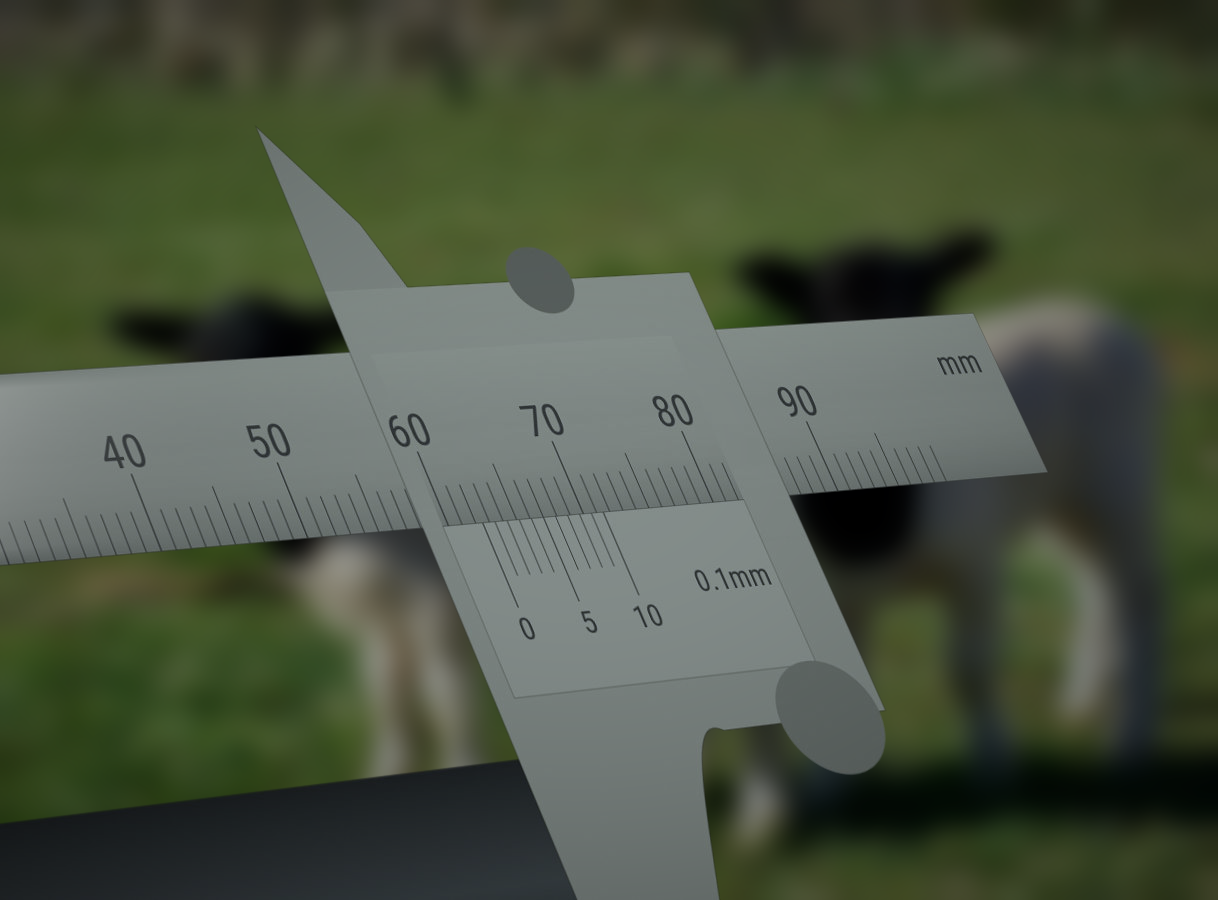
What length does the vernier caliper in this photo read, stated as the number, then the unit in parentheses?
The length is 62.5 (mm)
